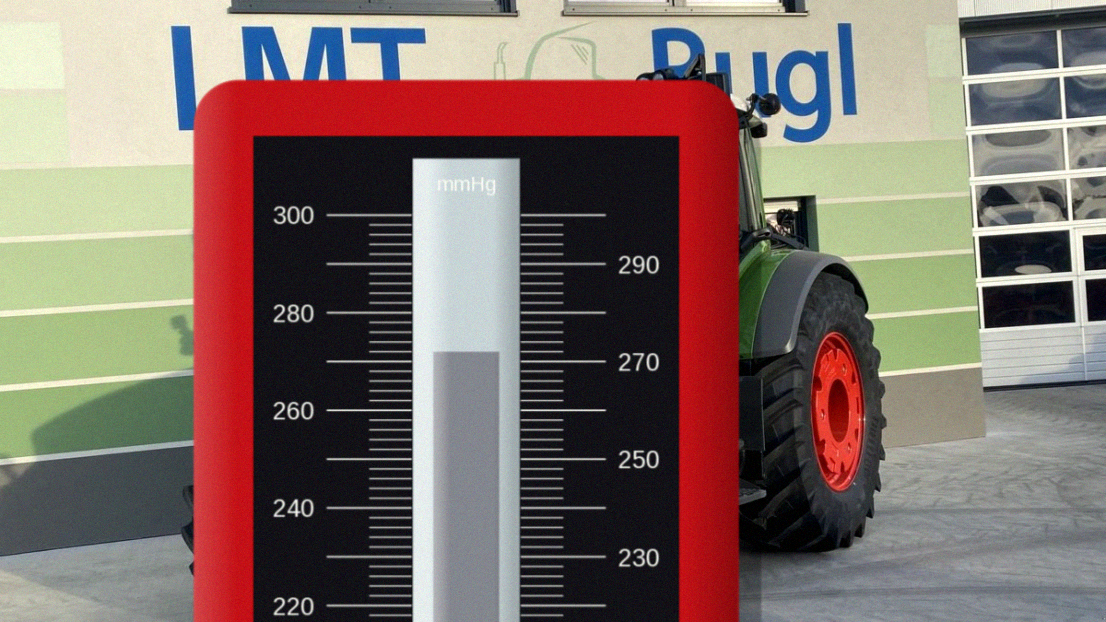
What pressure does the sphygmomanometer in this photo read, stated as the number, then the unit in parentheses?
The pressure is 272 (mmHg)
